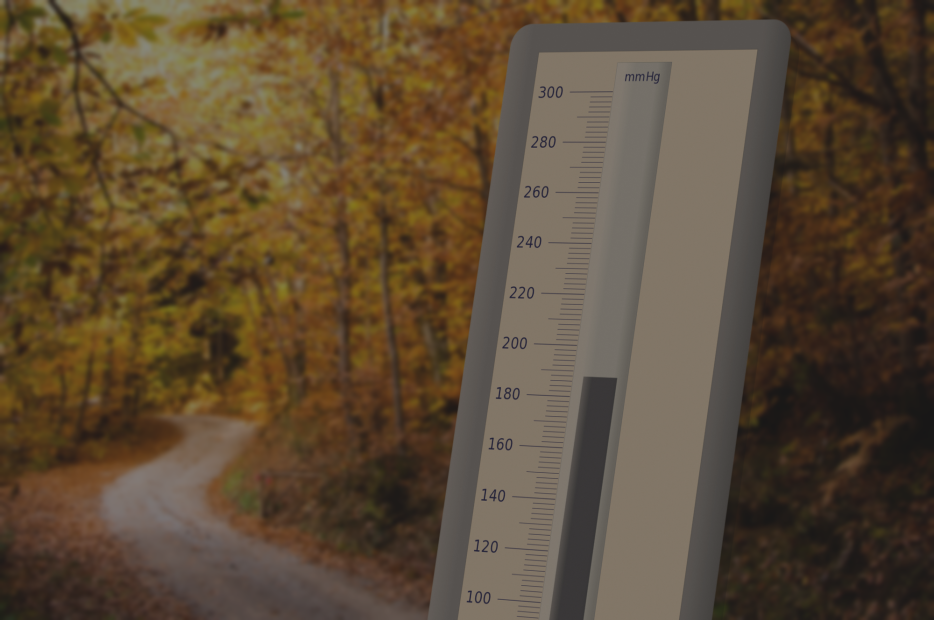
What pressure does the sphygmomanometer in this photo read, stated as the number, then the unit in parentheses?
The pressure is 188 (mmHg)
